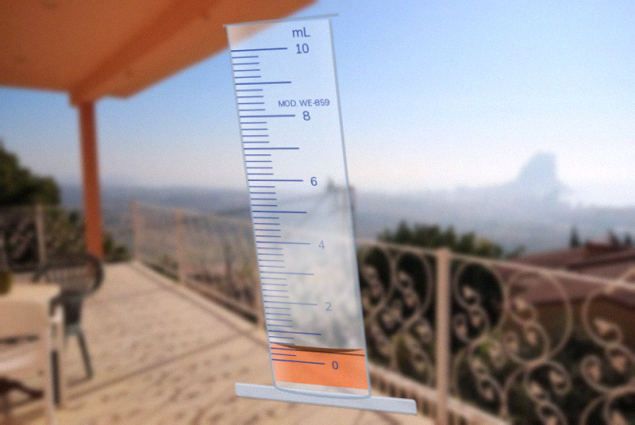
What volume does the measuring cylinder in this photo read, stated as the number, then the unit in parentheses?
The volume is 0.4 (mL)
